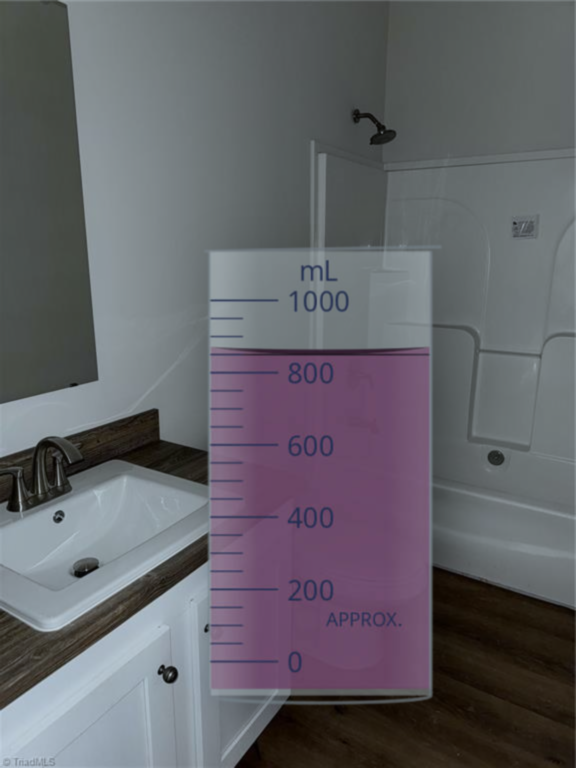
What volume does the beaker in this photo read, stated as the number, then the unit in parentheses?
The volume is 850 (mL)
